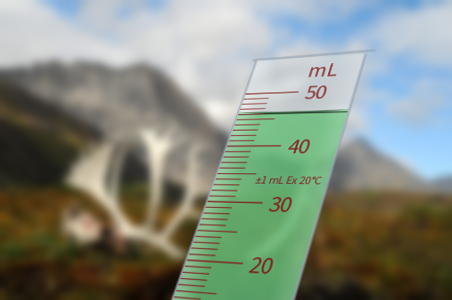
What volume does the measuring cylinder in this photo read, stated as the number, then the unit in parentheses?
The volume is 46 (mL)
